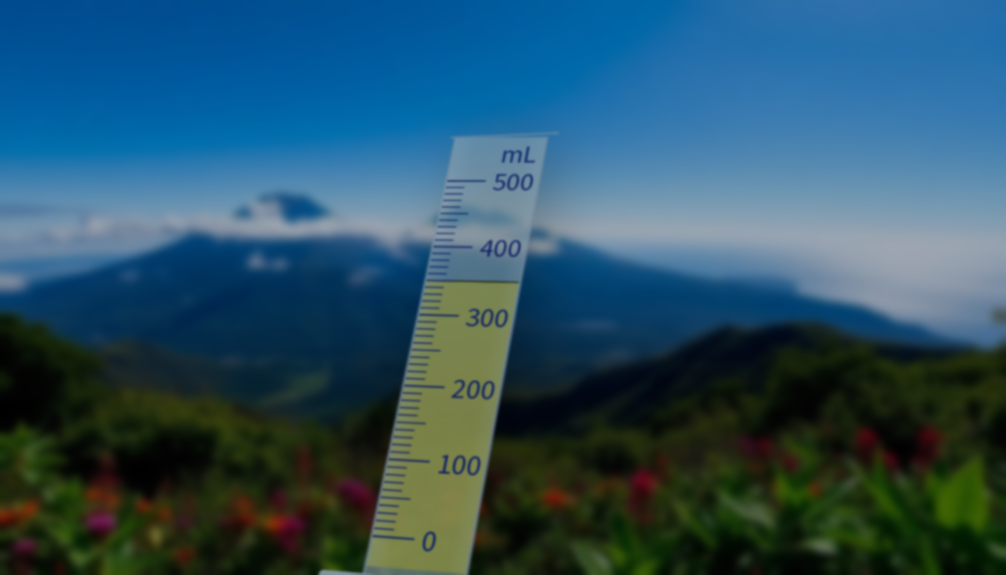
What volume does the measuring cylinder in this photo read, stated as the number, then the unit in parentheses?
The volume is 350 (mL)
